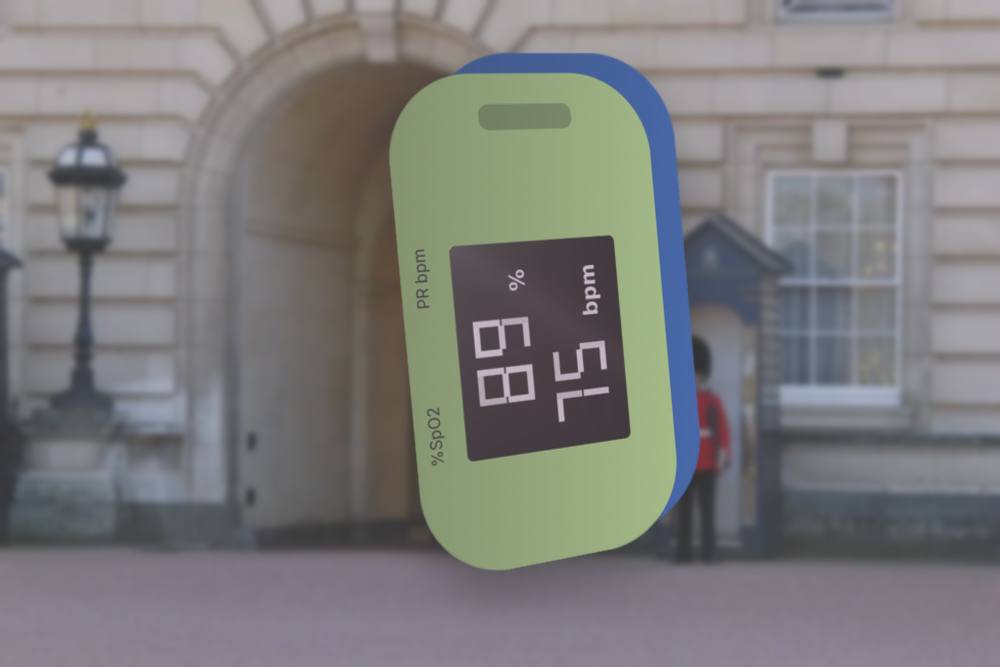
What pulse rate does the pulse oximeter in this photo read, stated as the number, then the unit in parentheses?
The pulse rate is 75 (bpm)
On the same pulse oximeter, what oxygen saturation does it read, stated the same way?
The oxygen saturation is 89 (%)
